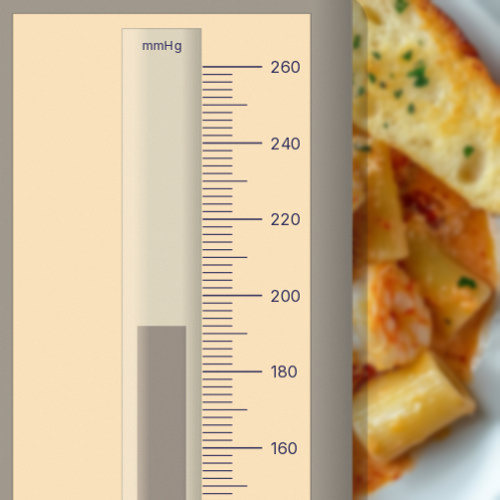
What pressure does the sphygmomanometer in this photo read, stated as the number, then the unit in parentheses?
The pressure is 192 (mmHg)
